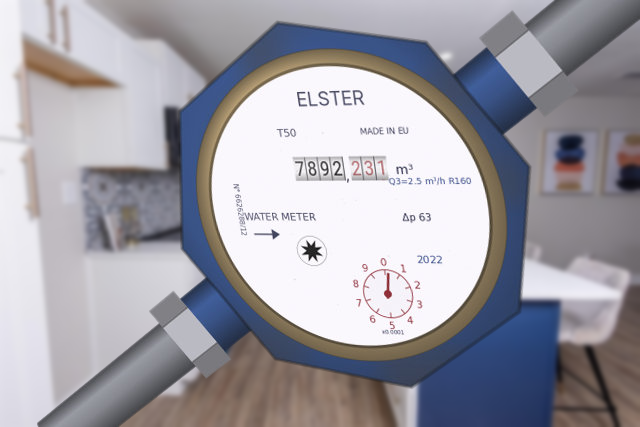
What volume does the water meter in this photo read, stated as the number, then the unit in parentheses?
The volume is 7892.2310 (m³)
